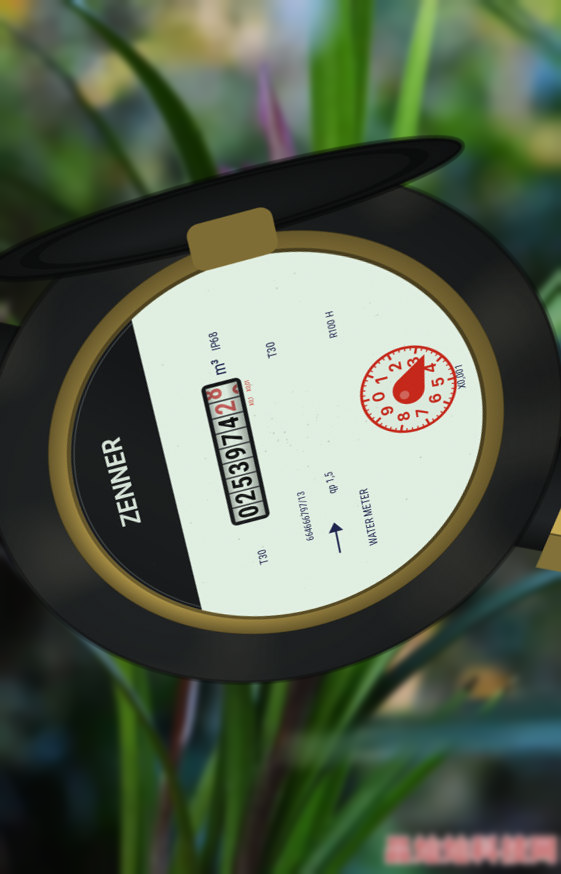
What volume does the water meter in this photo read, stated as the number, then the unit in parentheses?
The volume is 253974.283 (m³)
